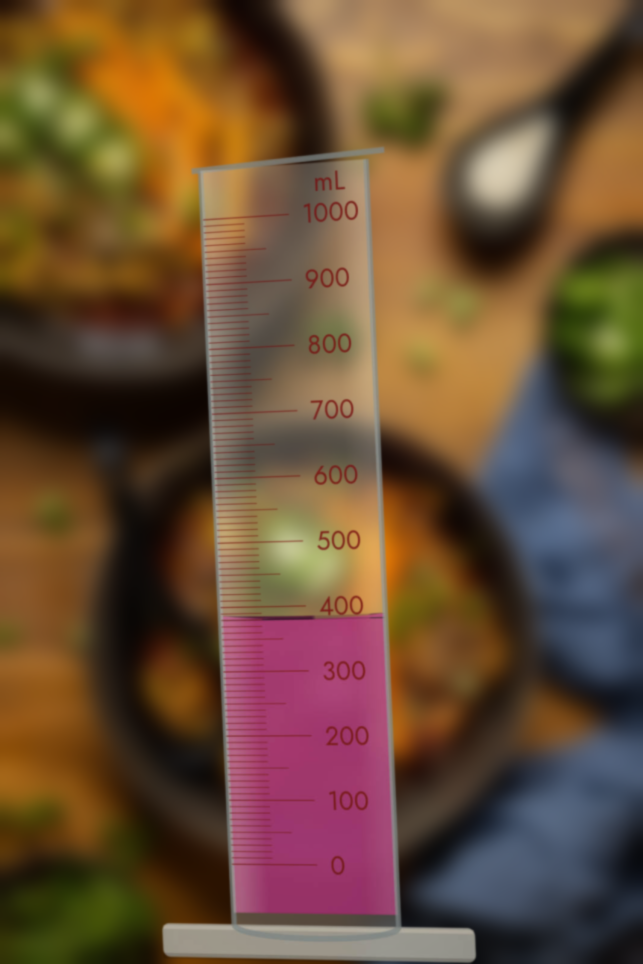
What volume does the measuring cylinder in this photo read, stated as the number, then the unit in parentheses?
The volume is 380 (mL)
